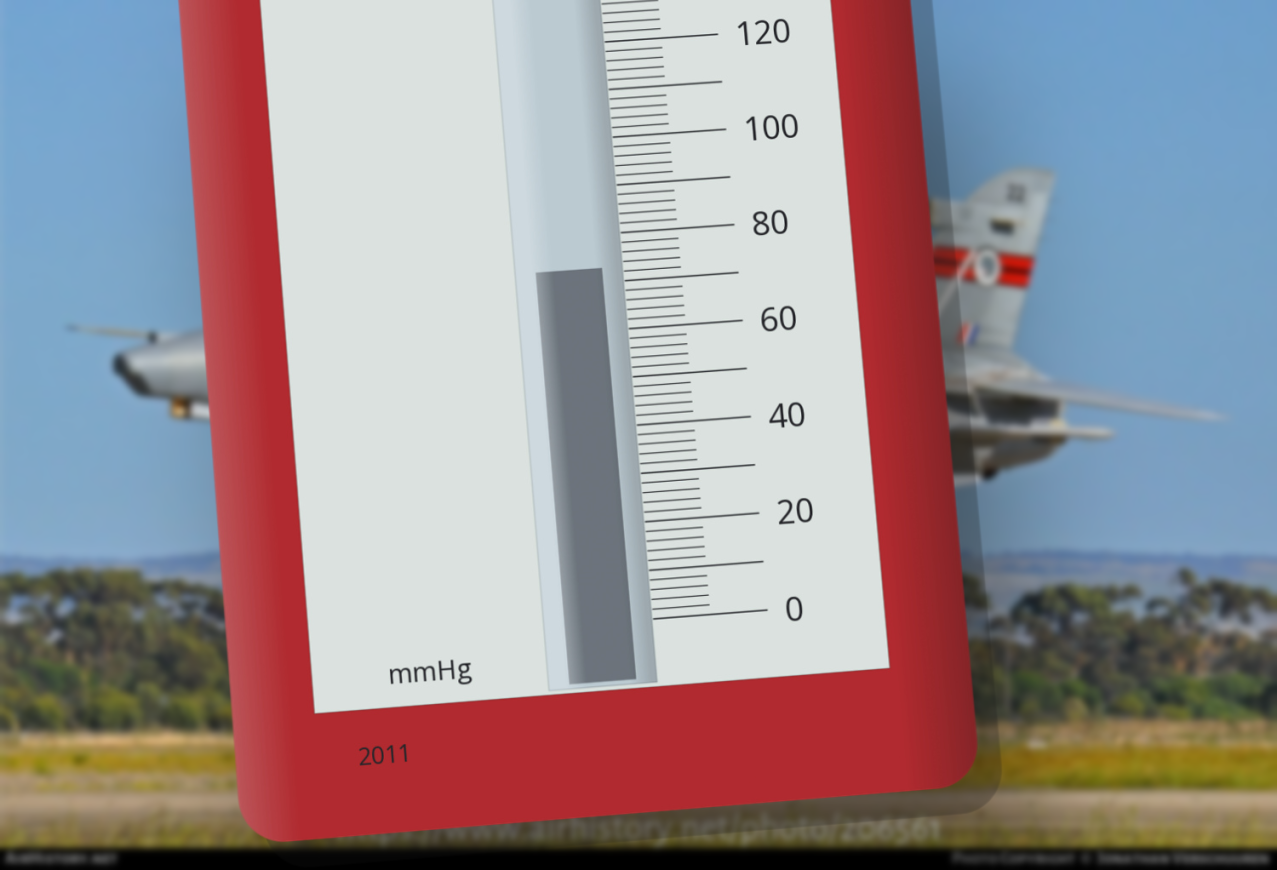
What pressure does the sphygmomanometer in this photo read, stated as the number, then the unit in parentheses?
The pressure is 73 (mmHg)
